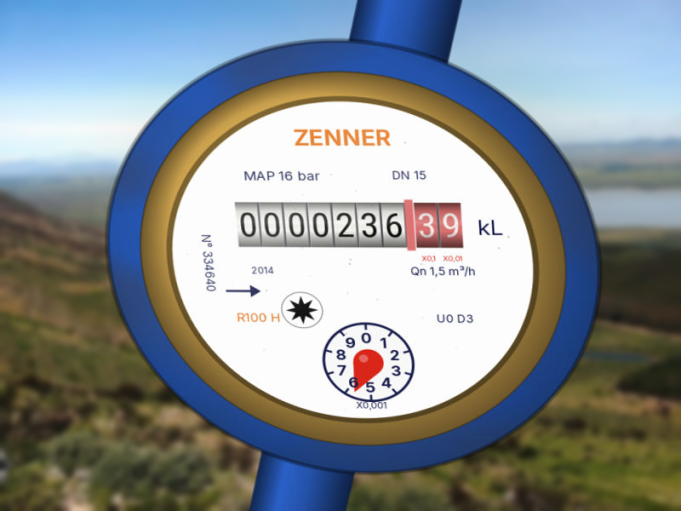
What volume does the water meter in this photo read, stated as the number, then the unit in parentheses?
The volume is 236.395 (kL)
